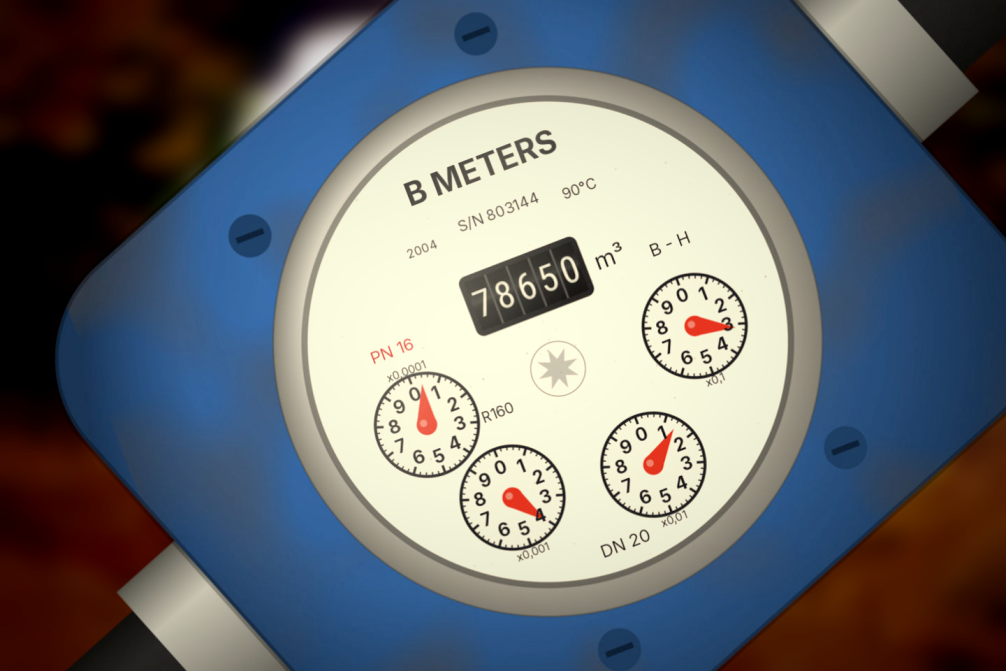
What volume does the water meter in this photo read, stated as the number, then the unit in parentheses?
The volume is 78650.3140 (m³)
